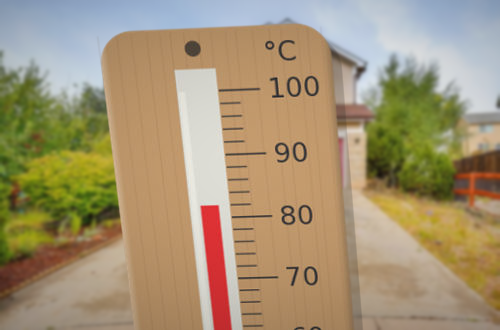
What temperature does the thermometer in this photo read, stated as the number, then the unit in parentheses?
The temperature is 82 (°C)
